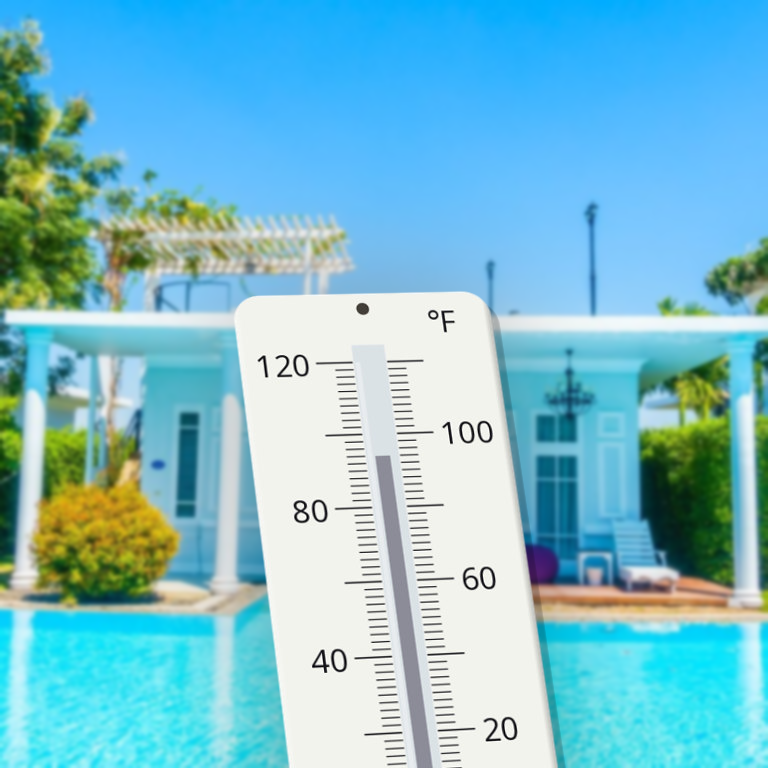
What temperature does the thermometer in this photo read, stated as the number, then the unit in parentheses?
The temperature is 94 (°F)
